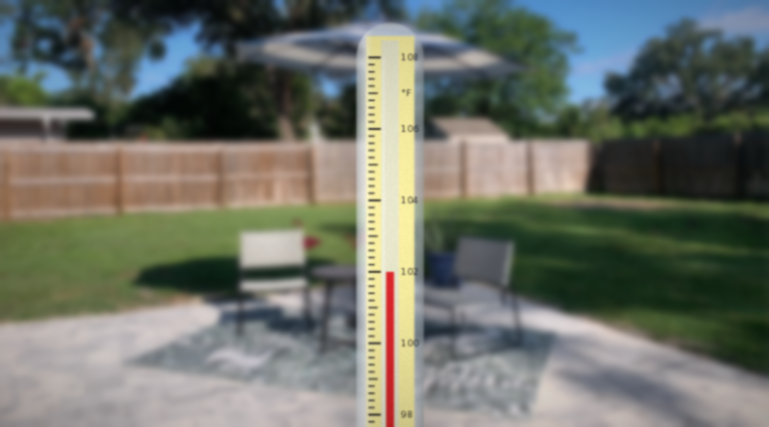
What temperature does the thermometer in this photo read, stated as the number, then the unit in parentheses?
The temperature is 102 (°F)
